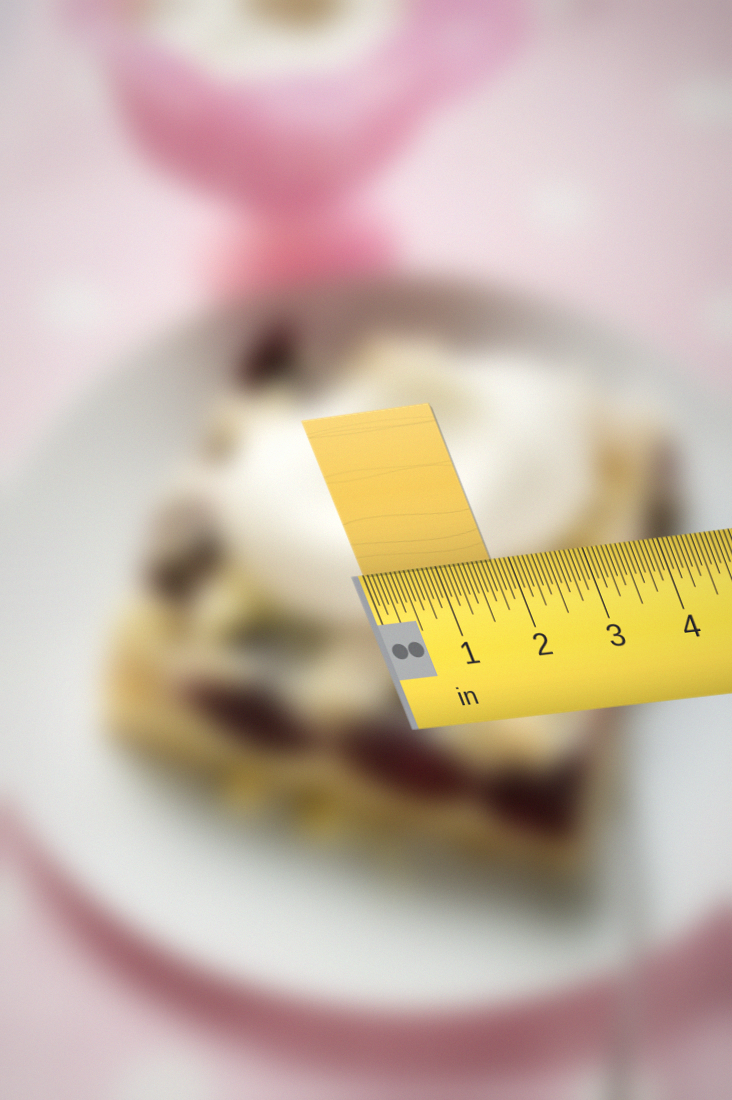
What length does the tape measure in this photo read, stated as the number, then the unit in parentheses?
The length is 1.75 (in)
